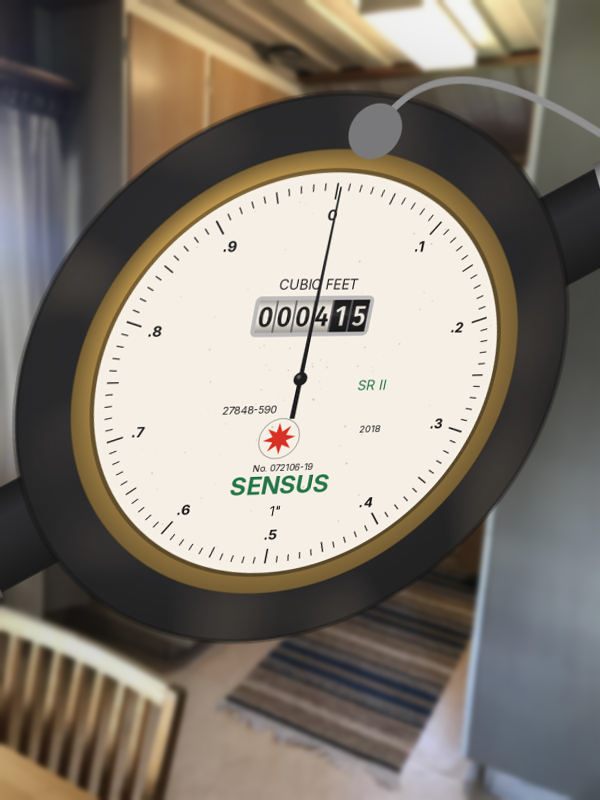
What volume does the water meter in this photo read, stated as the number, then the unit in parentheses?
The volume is 415.00 (ft³)
